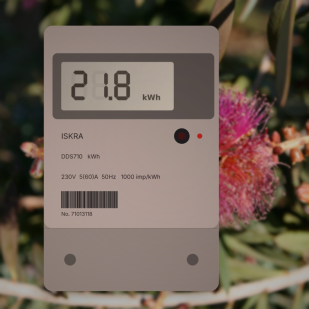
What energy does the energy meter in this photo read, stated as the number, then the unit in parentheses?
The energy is 21.8 (kWh)
